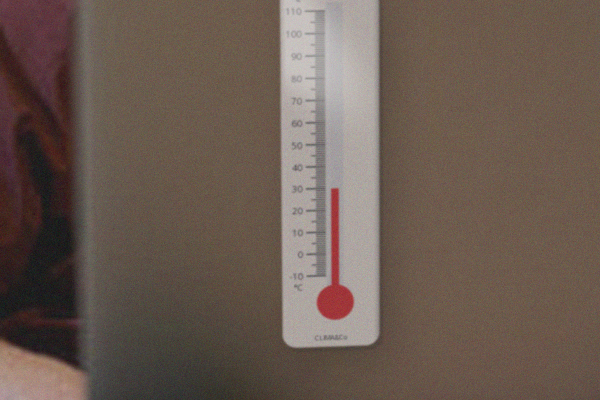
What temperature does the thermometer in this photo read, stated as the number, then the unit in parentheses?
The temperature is 30 (°C)
